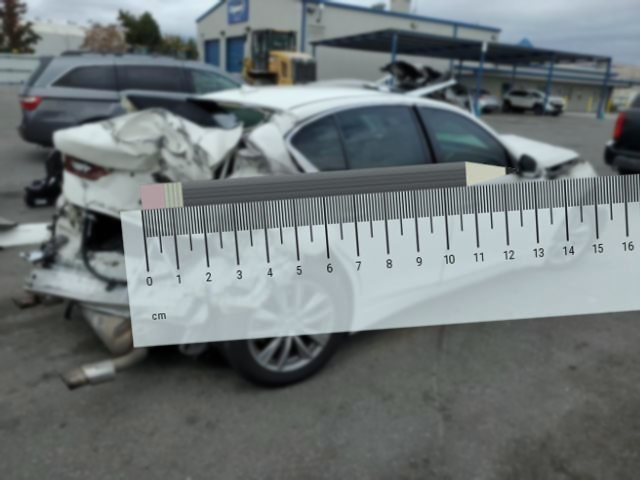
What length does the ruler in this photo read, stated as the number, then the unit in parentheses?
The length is 12.5 (cm)
